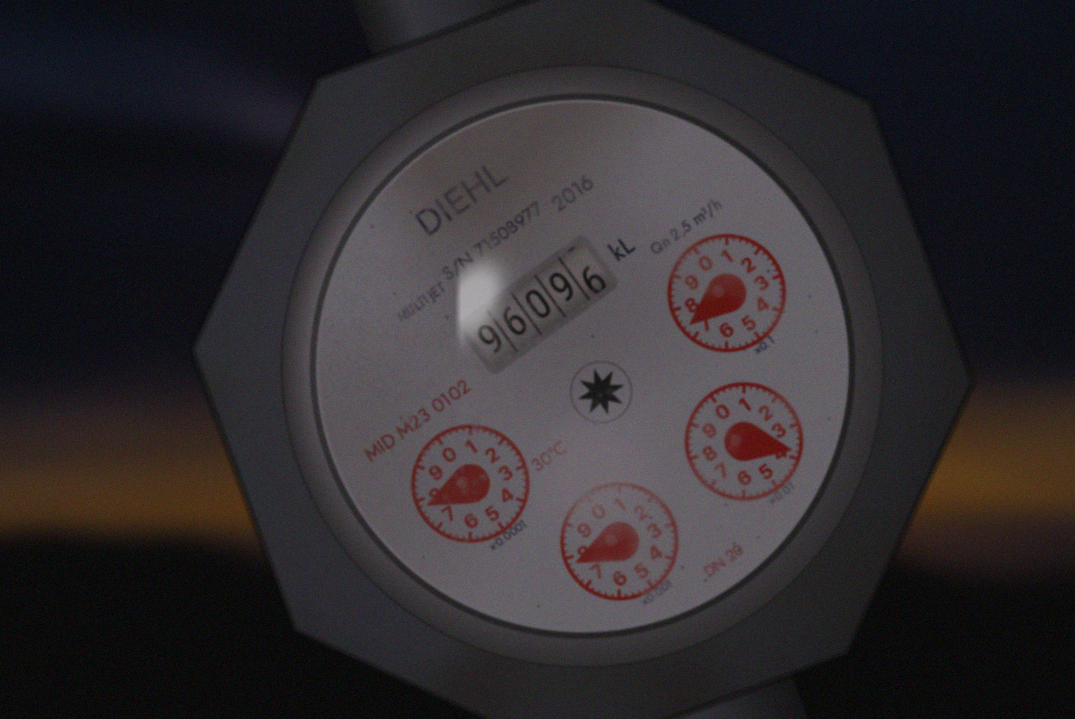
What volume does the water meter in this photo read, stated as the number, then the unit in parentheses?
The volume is 96095.7377 (kL)
